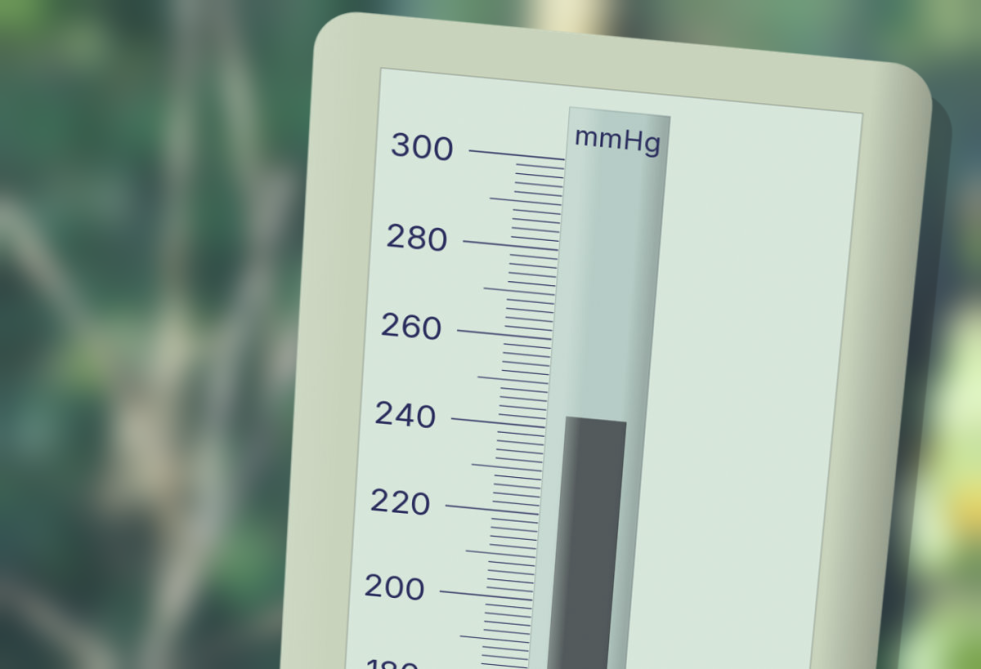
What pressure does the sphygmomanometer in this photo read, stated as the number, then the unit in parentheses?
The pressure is 243 (mmHg)
